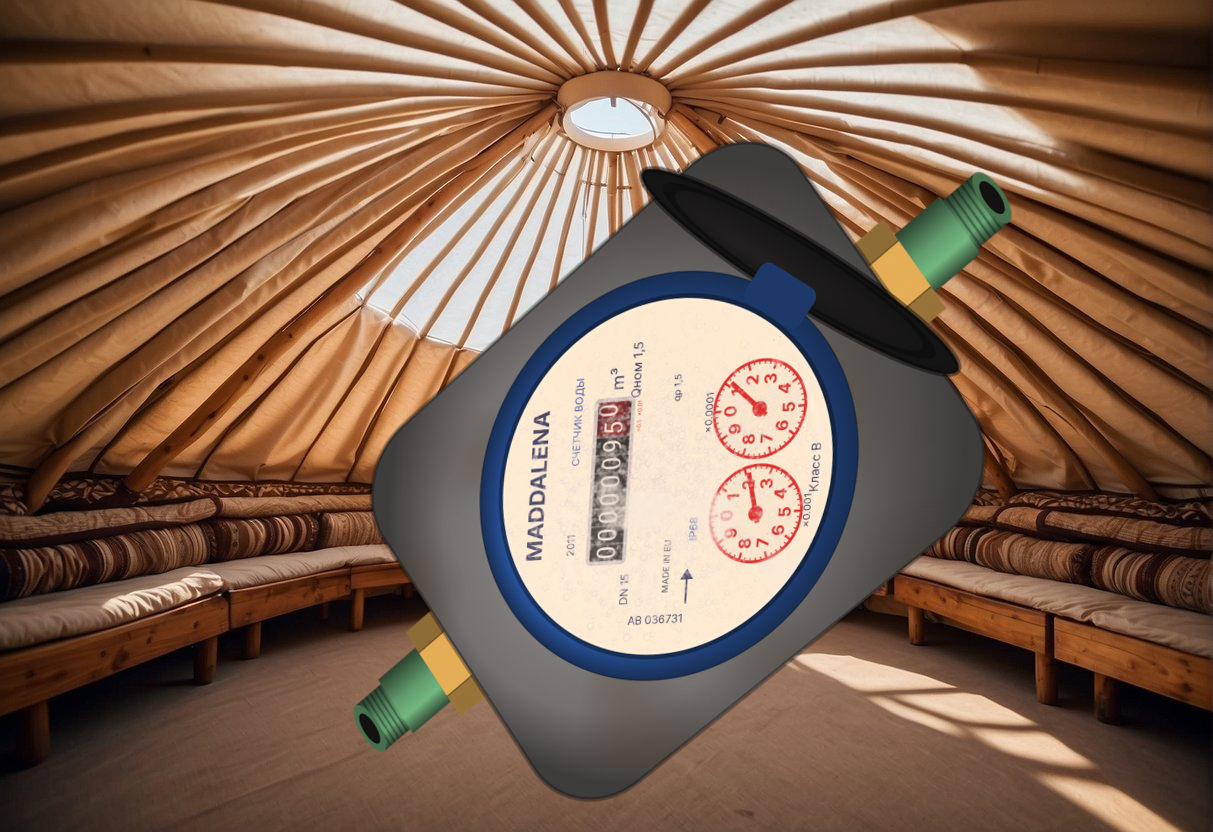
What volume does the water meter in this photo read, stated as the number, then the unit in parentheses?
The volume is 9.5021 (m³)
